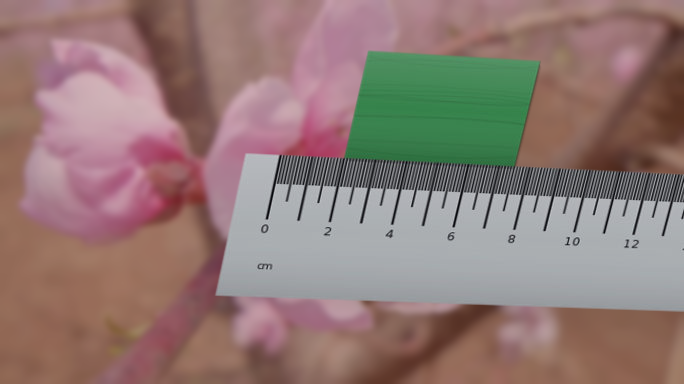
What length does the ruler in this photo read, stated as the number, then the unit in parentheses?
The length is 5.5 (cm)
